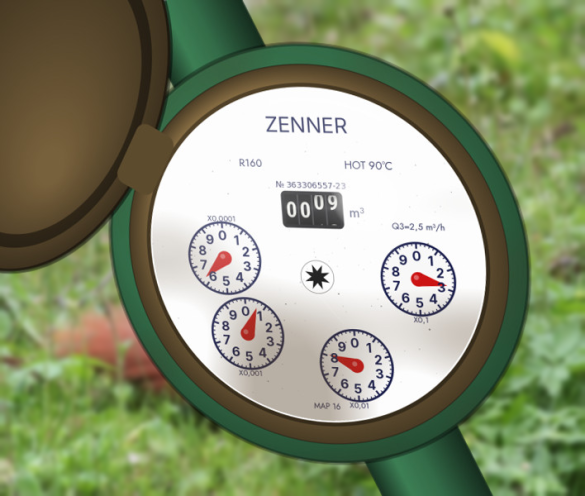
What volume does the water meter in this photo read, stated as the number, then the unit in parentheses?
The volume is 9.2806 (m³)
